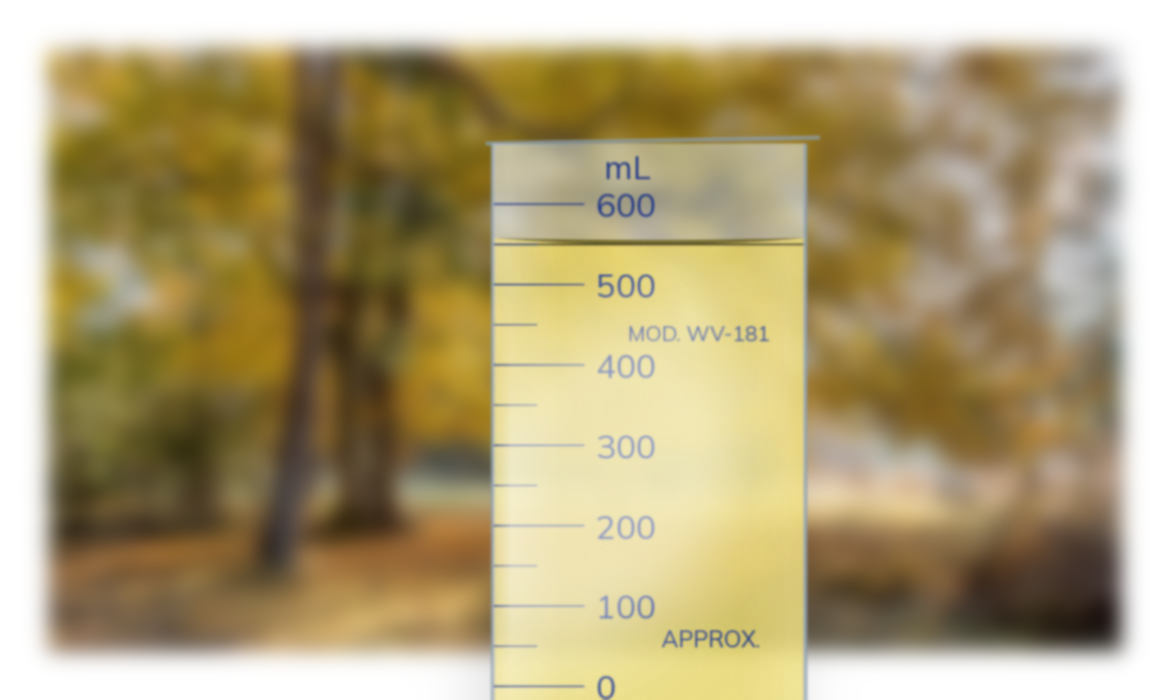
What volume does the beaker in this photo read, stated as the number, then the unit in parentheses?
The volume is 550 (mL)
